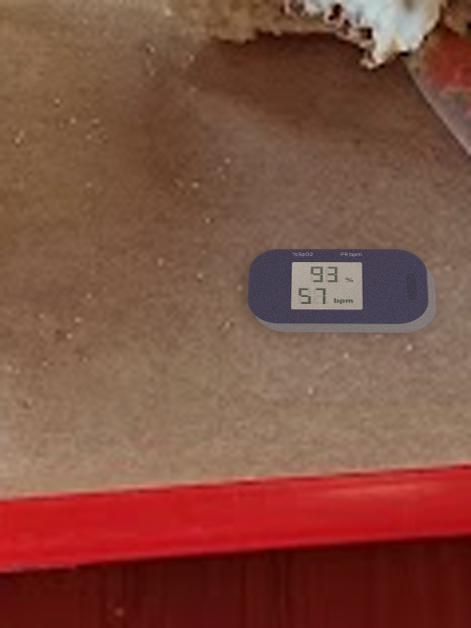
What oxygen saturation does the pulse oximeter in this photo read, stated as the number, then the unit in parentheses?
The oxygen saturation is 93 (%)
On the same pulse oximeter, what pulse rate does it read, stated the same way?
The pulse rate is 57 (bpm)
